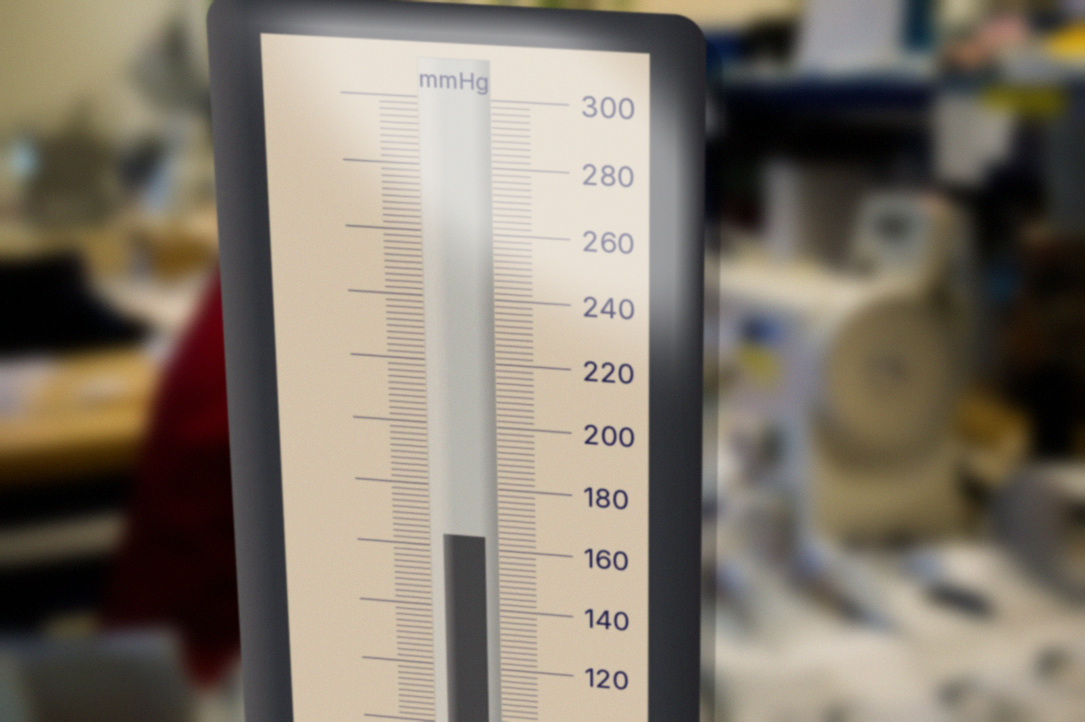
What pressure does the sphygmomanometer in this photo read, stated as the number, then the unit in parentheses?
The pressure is 164 (mmHg)
